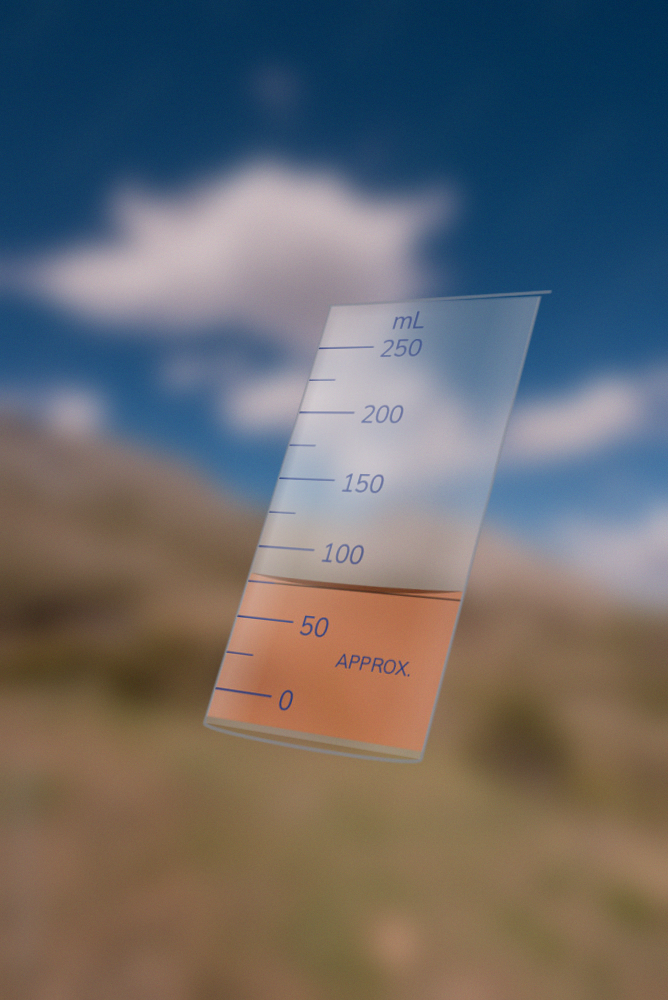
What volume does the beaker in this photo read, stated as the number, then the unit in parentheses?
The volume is 75 (mL)
